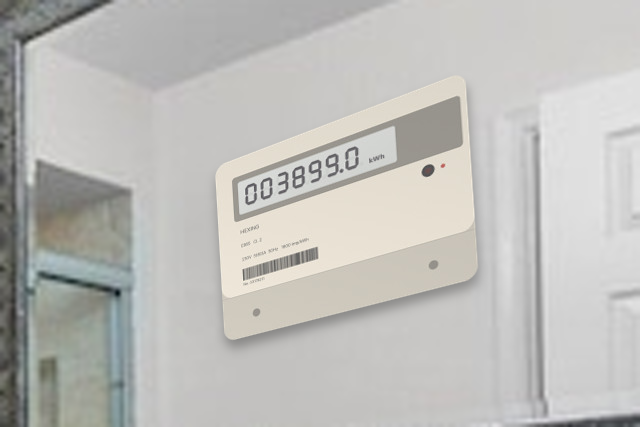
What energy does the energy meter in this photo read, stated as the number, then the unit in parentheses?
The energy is 3899.0 (kWh)
